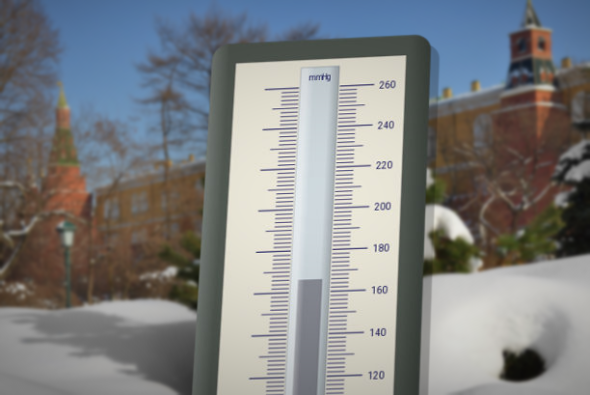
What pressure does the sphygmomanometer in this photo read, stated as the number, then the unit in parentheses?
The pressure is 166 (mmHg)
